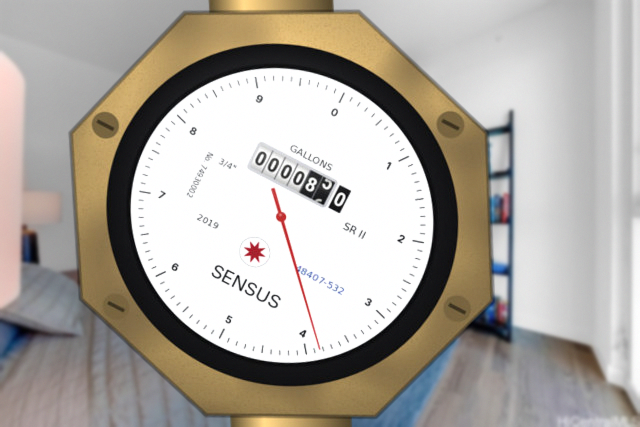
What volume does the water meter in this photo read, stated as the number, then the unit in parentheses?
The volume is 853.8 (gal)
